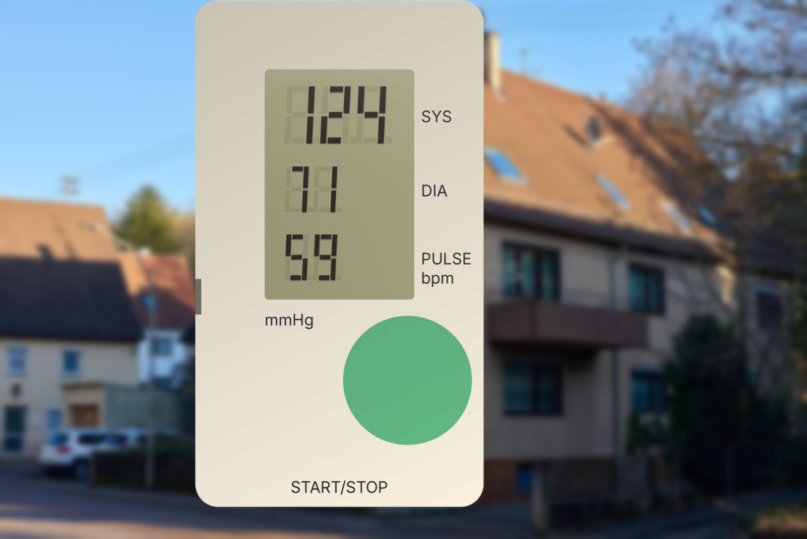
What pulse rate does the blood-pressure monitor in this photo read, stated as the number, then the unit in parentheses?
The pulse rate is 59 (bpm)
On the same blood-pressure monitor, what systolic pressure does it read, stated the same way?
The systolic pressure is 124 (mmHg)
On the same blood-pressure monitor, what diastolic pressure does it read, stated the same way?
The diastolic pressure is 71 (mmHg)
